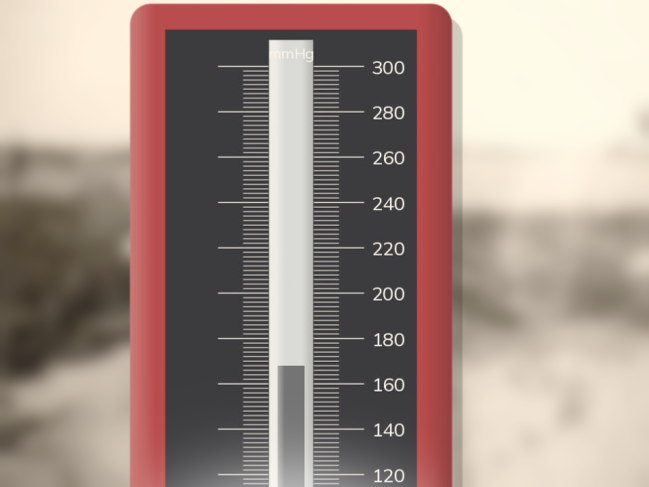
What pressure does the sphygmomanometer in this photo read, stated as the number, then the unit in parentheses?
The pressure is 168 (mmHg)
